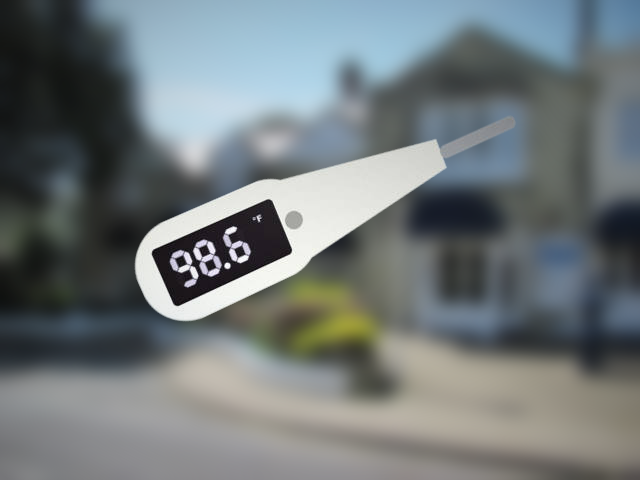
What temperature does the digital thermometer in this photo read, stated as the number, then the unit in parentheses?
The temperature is 98.6 (°F)
